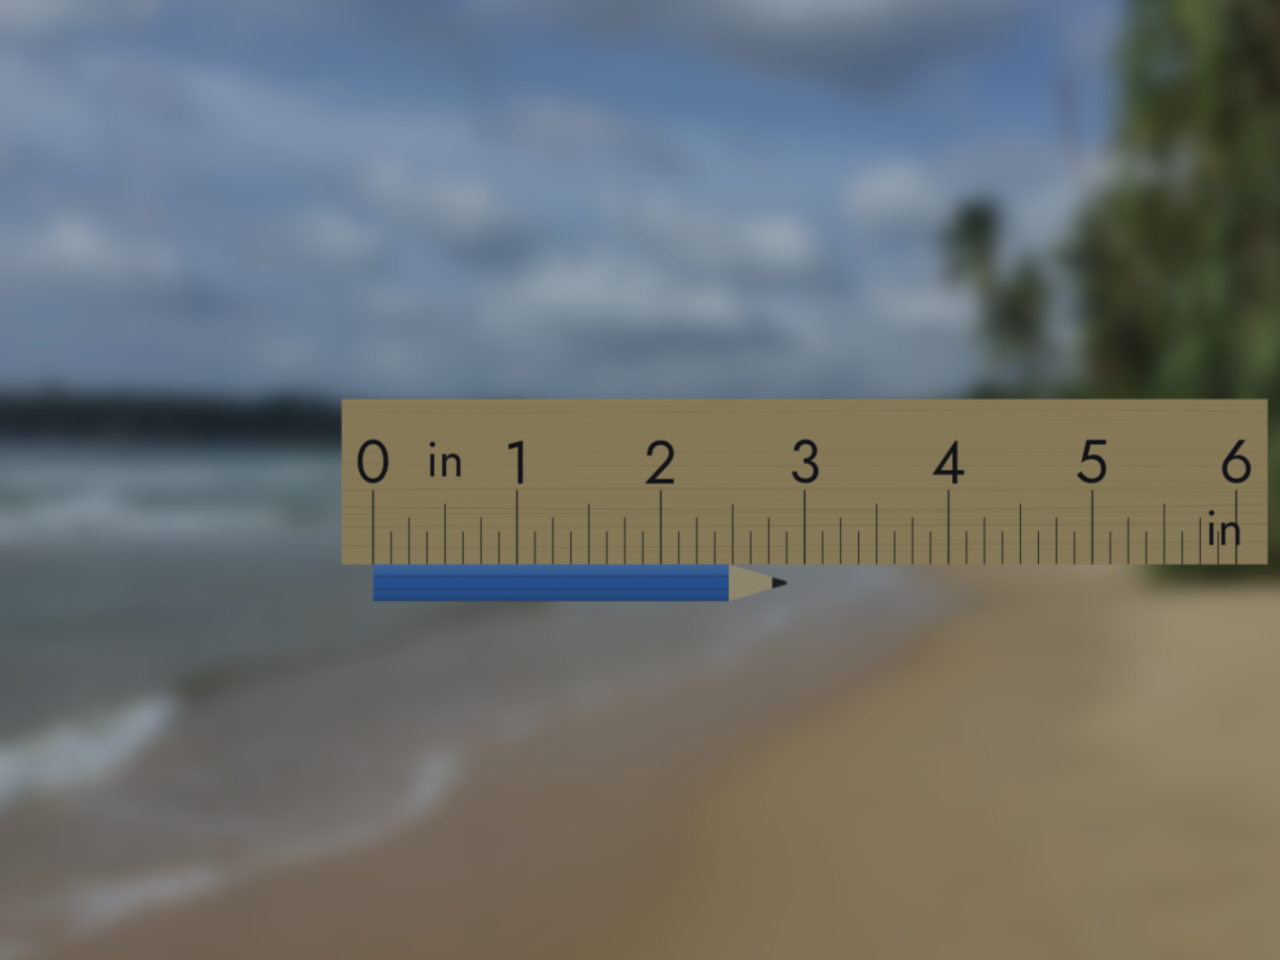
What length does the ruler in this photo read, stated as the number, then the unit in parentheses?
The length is 2.875 (in)
